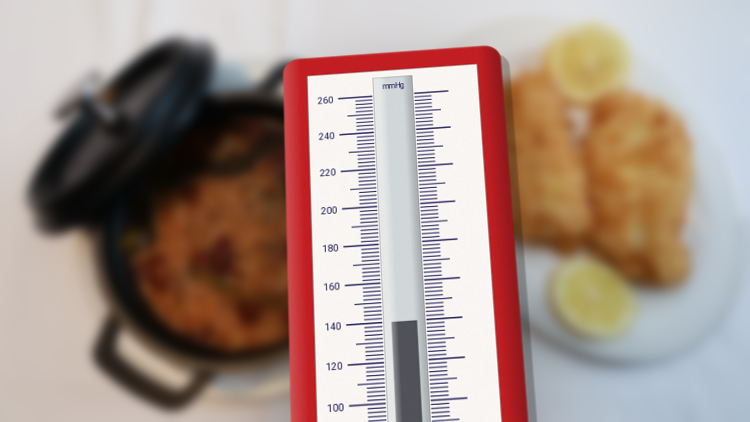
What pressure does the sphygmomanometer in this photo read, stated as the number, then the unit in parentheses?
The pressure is 140 (mmHg)
